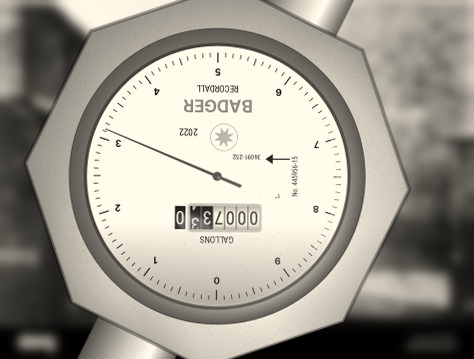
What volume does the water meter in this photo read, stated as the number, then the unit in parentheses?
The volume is 7333.1 (gal)
